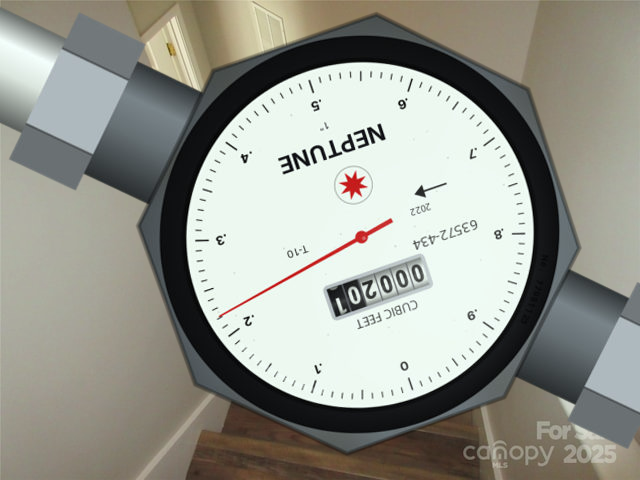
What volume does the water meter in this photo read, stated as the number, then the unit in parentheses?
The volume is 201.22 (ft³)
